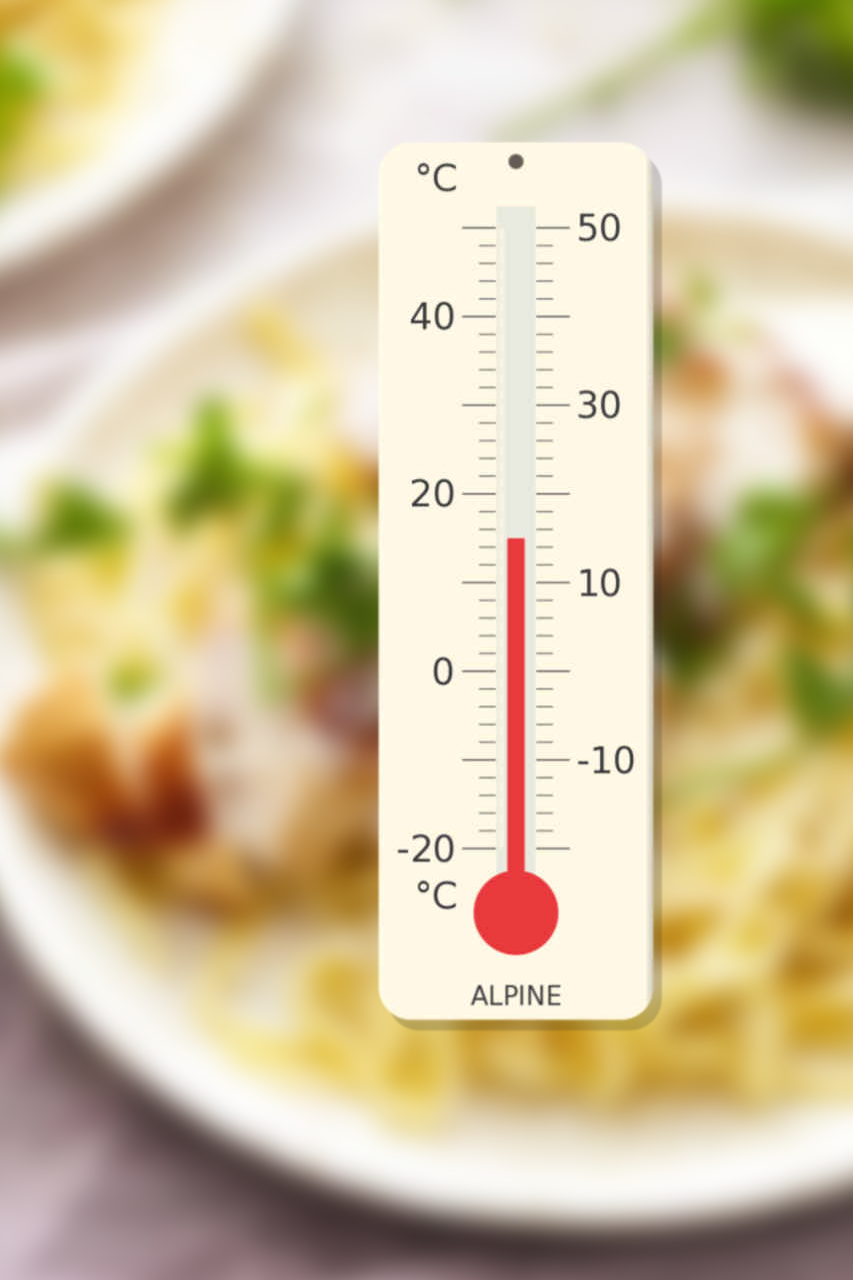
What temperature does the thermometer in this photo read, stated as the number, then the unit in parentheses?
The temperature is 15 (°C)
